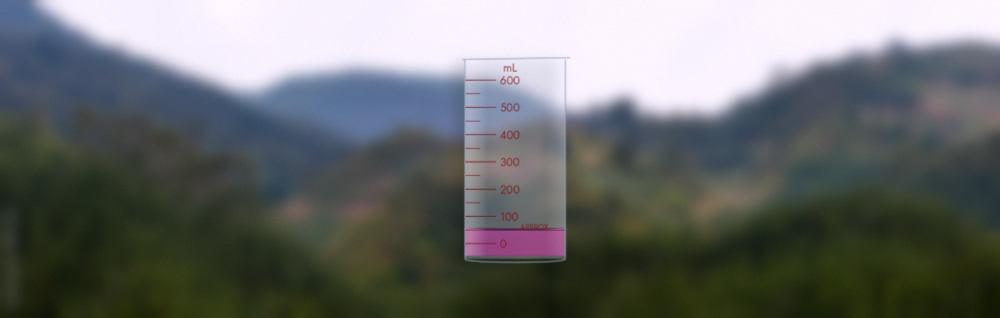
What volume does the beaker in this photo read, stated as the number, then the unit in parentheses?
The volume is 50 (mL)
